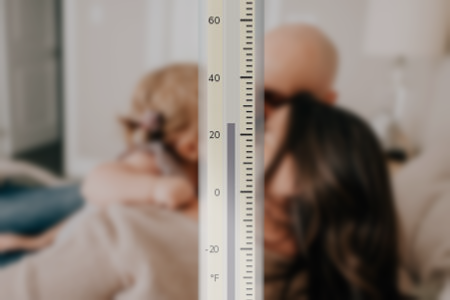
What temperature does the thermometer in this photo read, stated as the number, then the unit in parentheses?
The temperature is 24 (°F)
